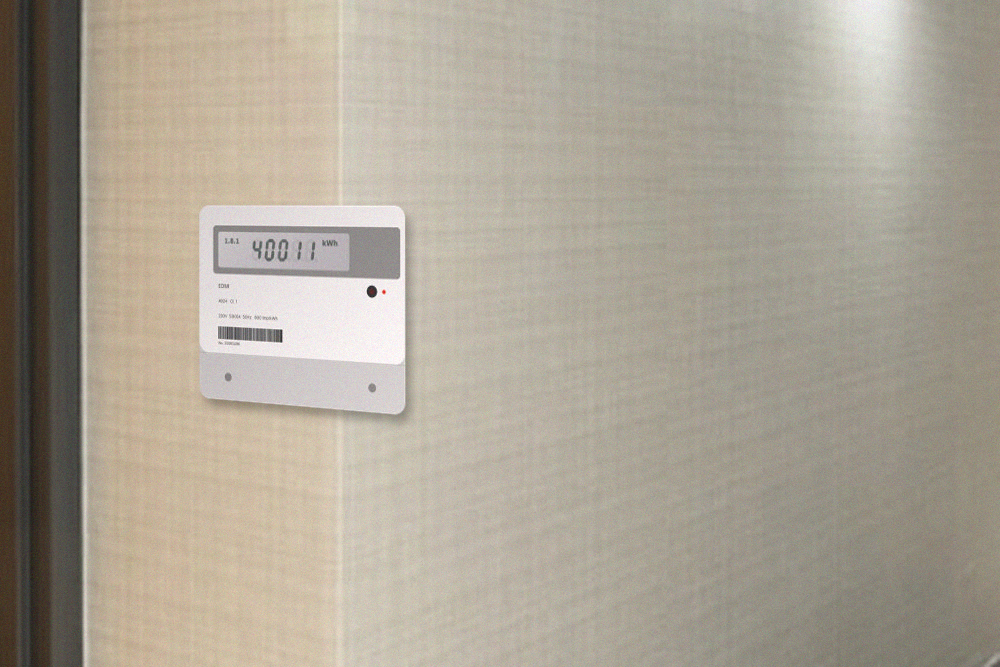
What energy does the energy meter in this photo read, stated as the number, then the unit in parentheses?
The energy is 40011 (kWh)
